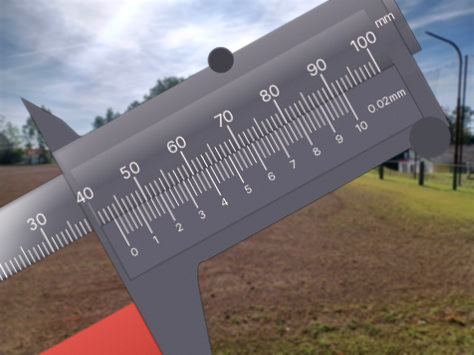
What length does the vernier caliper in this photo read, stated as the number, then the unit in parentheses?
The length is 43.0 (mm)
